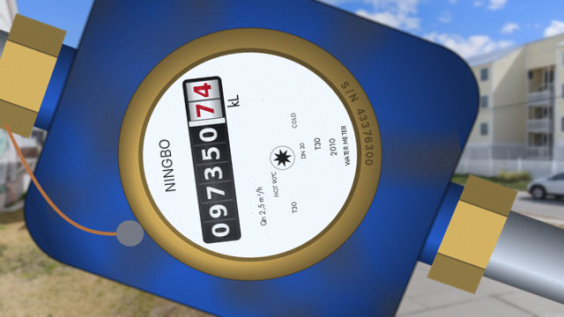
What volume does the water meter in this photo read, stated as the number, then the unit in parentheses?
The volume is 97350.74 (kL)
